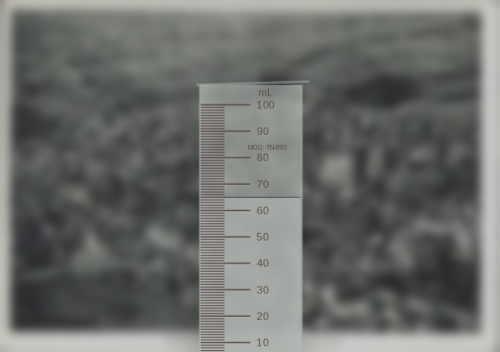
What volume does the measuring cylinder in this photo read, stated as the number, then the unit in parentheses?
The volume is 65 (mL)
